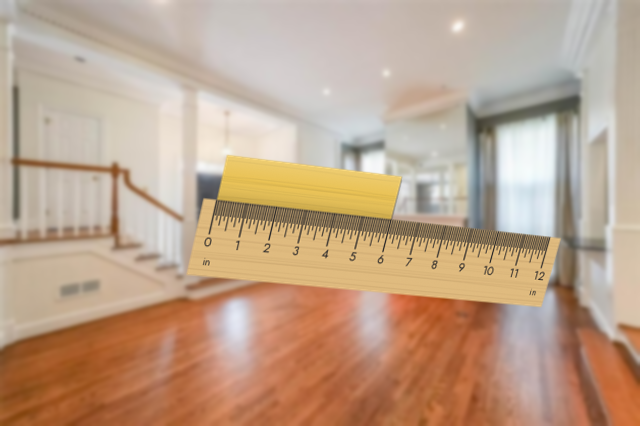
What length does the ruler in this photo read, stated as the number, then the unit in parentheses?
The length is 6 (in)
